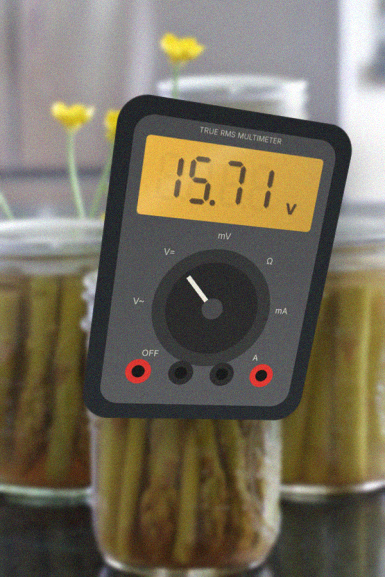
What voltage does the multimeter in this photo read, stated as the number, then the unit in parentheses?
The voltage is 15.71 (V)
